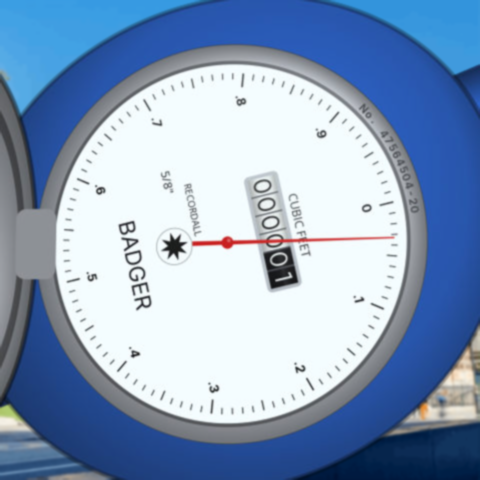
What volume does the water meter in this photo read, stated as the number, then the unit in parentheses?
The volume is 1.03 (ft³)
